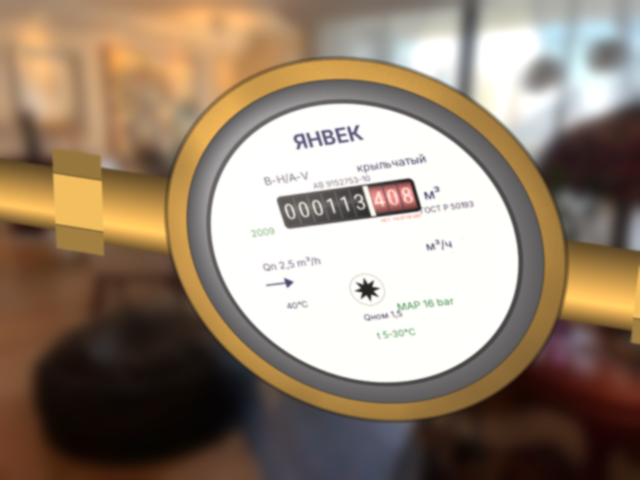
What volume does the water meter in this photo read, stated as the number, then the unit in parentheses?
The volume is 113.408 (m³)
